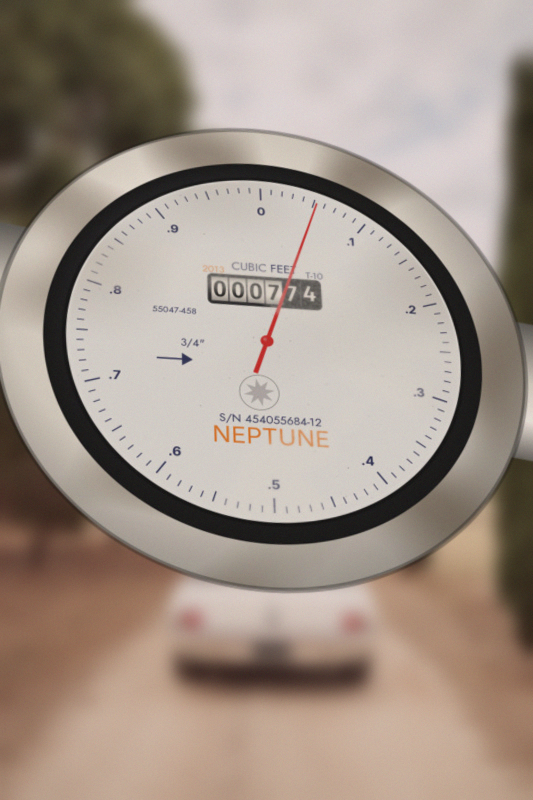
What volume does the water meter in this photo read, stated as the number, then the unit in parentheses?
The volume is 774.05 (ft³)
